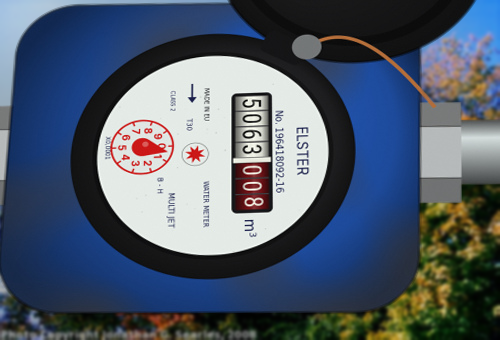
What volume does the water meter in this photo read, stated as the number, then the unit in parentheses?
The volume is 5063.0080 (m³)
